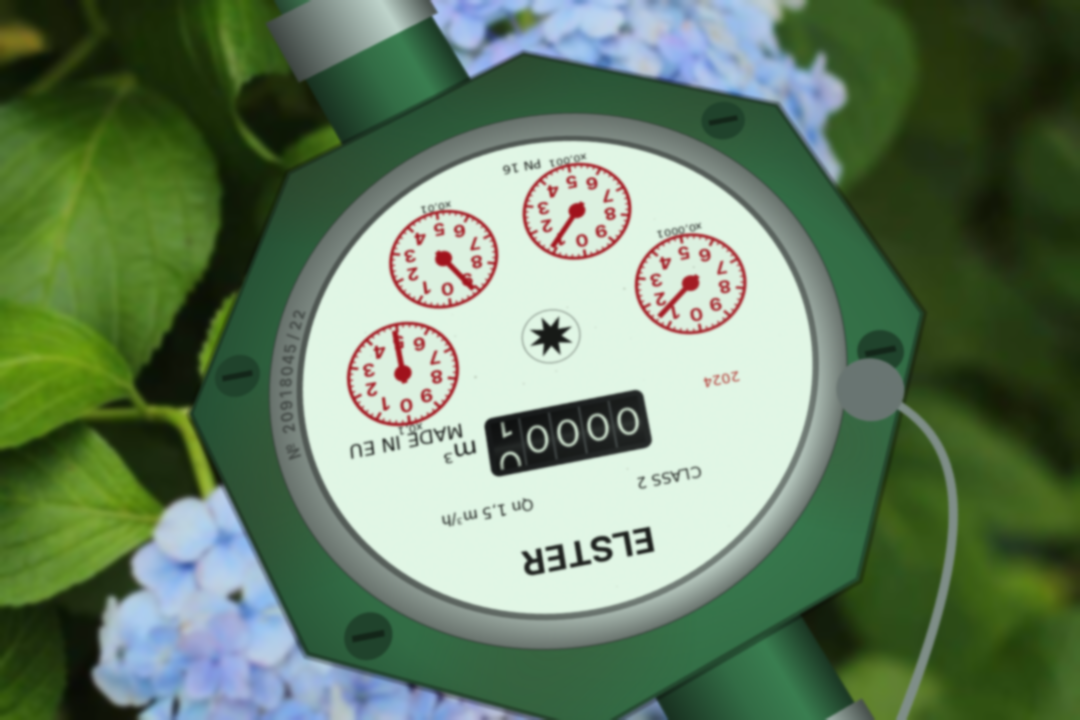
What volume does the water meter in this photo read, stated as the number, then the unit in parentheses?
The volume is 0.4911 (m³)
